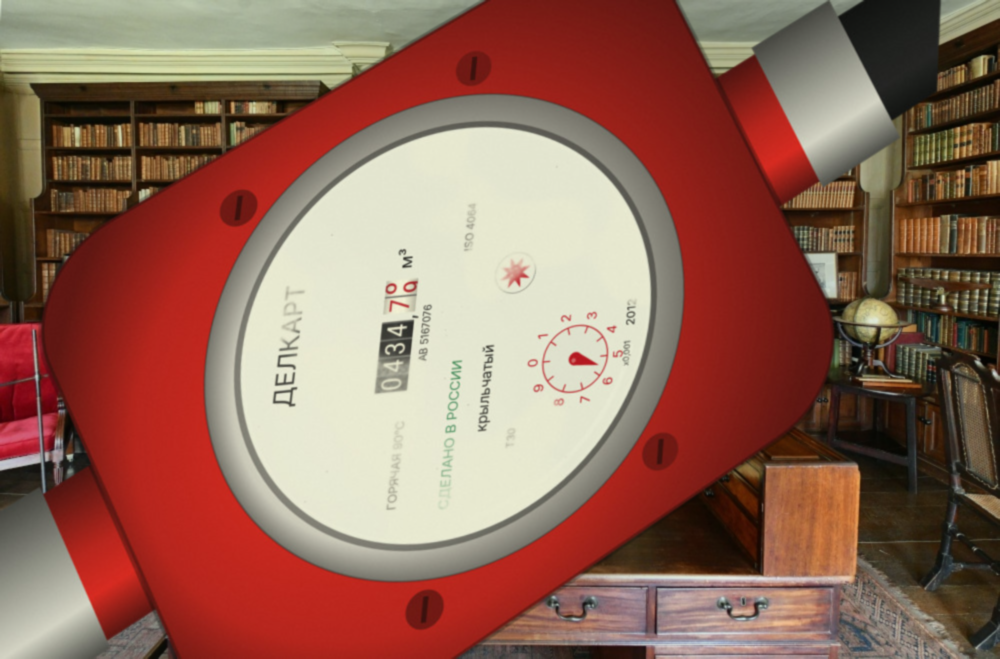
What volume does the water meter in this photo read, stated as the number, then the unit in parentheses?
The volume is 434.785 (m³)
